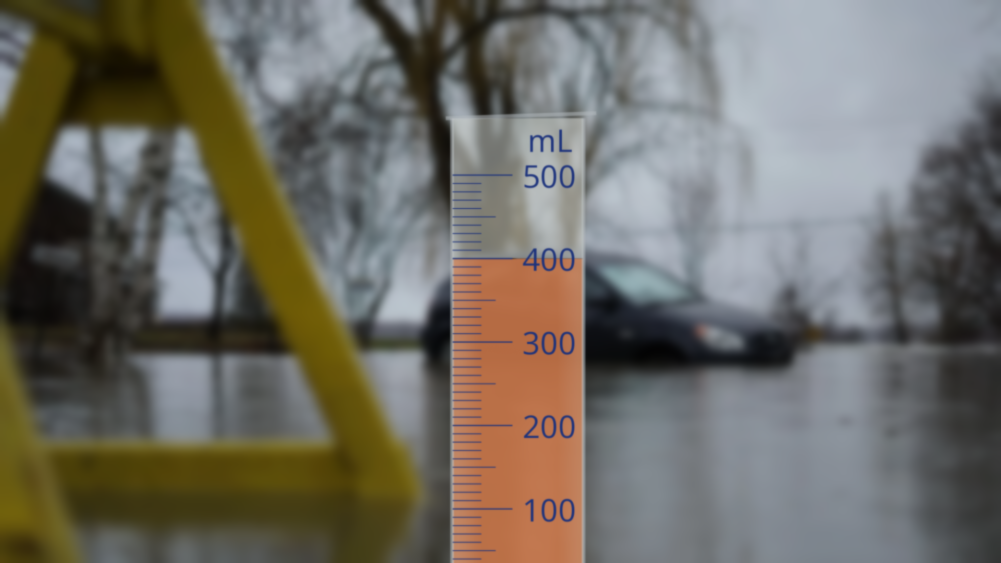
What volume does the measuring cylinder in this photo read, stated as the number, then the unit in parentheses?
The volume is 400 (mL)
